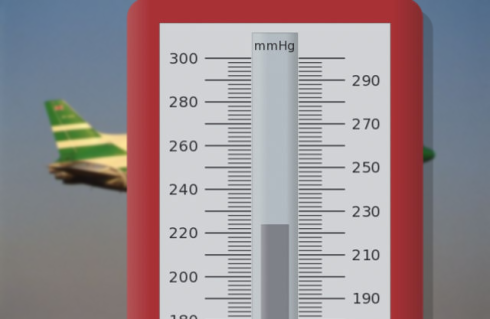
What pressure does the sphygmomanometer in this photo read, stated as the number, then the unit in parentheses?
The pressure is 224 (mmHg)
